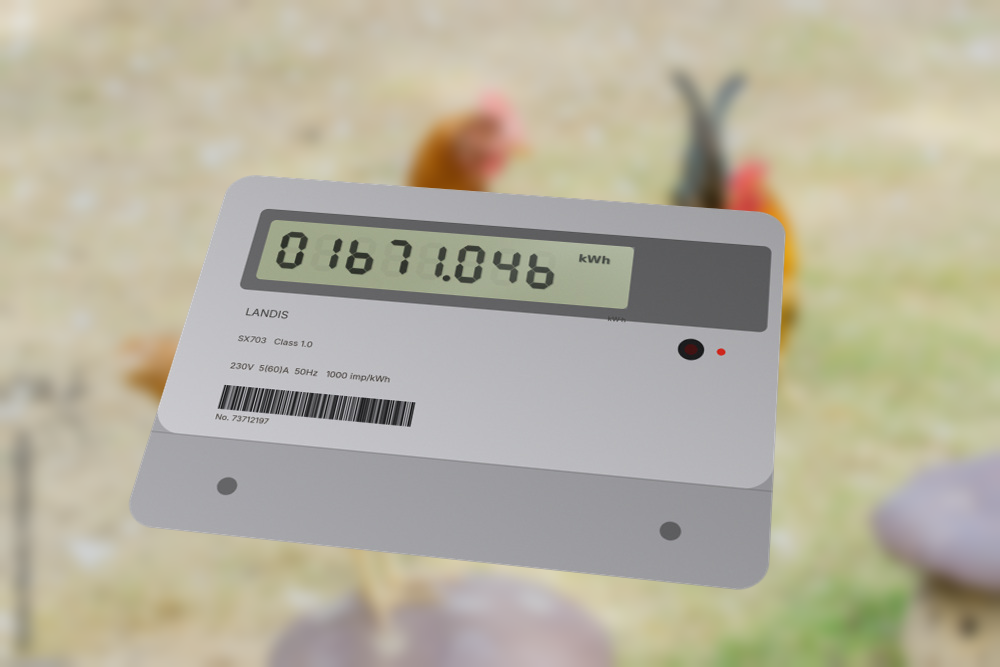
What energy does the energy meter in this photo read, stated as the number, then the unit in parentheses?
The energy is 1671.046 (kWh)
